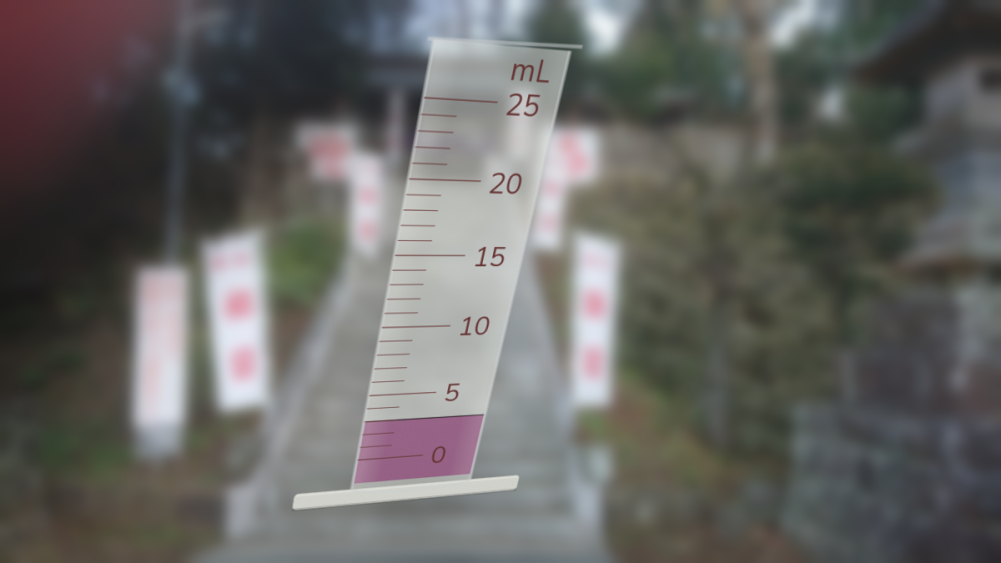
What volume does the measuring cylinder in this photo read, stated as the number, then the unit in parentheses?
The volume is 3 (mL)
